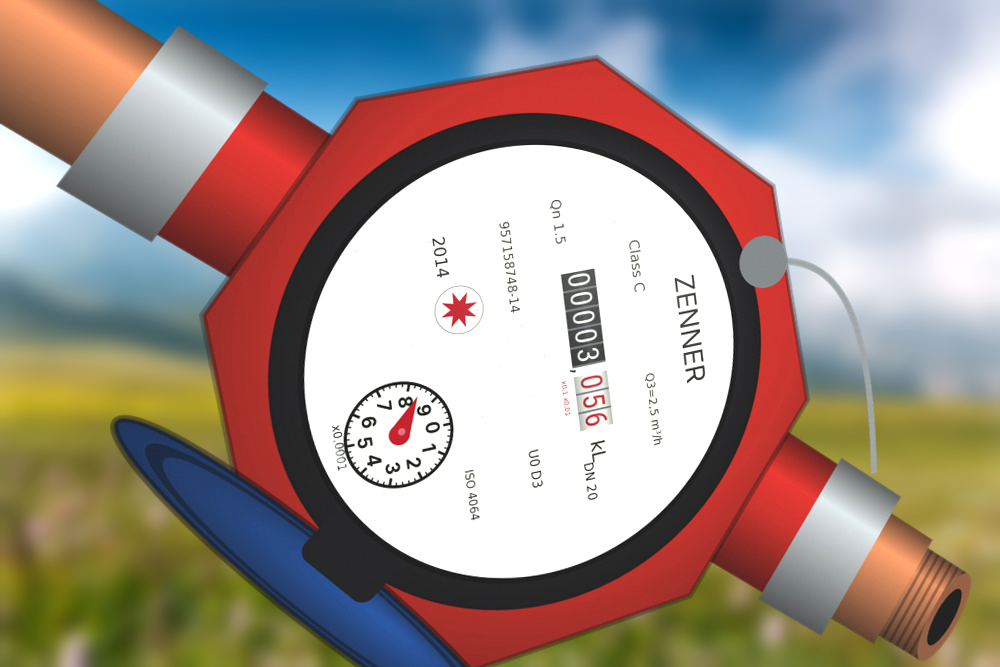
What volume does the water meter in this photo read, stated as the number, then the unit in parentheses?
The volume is 3.0568 (kL)
